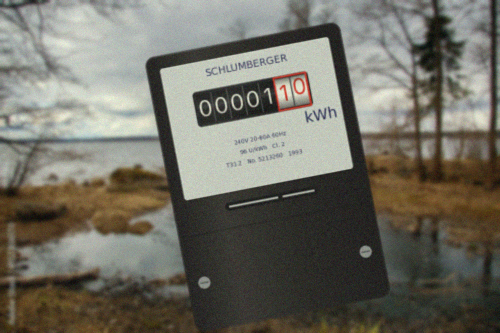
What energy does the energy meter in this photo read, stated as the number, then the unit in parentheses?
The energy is 1.10 (kWh)
